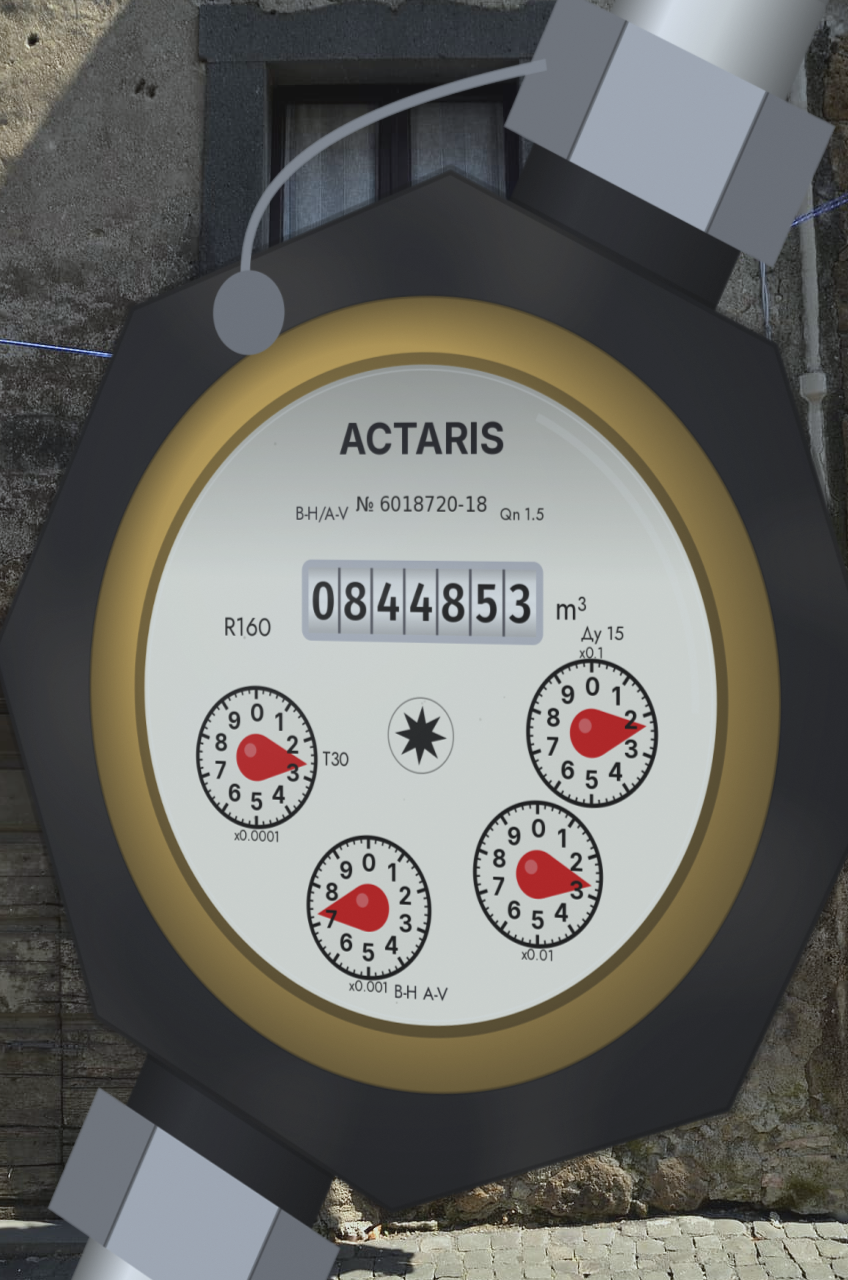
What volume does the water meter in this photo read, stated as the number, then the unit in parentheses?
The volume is 844853.2272 (m³)
